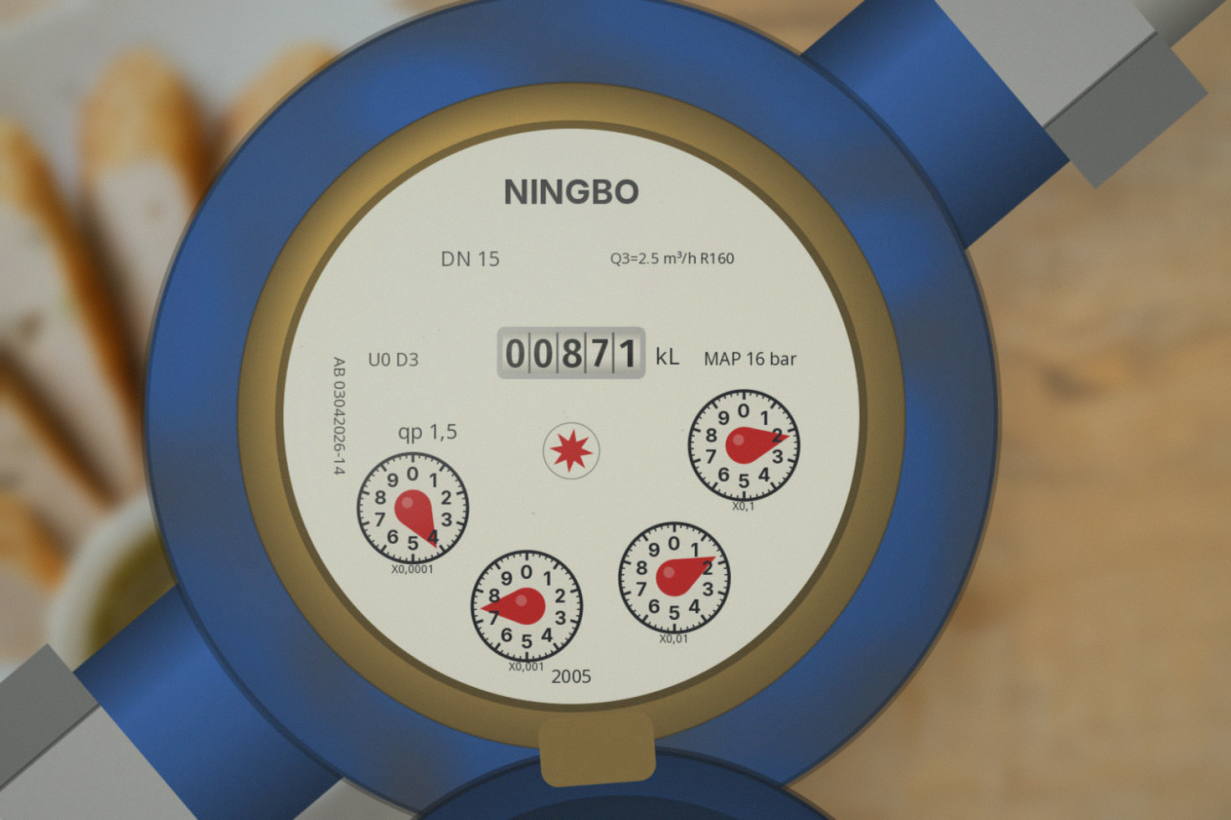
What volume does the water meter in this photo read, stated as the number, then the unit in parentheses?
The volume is 871.2174 (kL)
